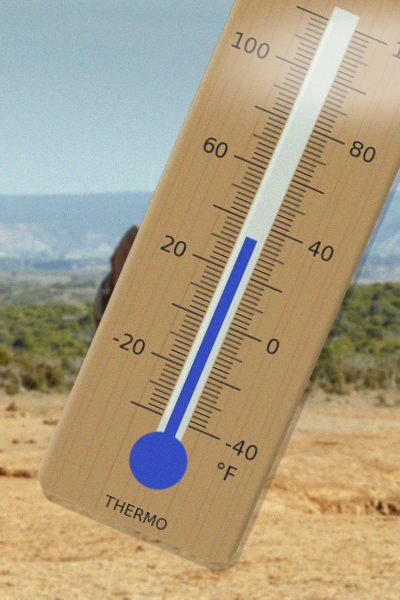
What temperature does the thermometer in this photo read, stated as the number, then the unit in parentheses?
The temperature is 34 (°F)
